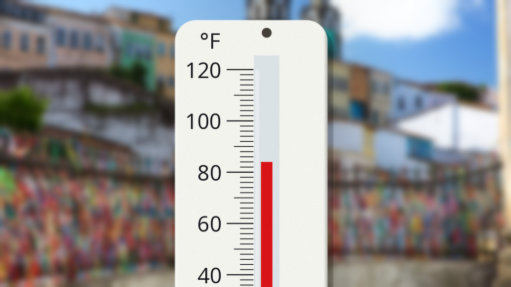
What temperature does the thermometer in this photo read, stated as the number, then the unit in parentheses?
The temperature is 84 (°F)
